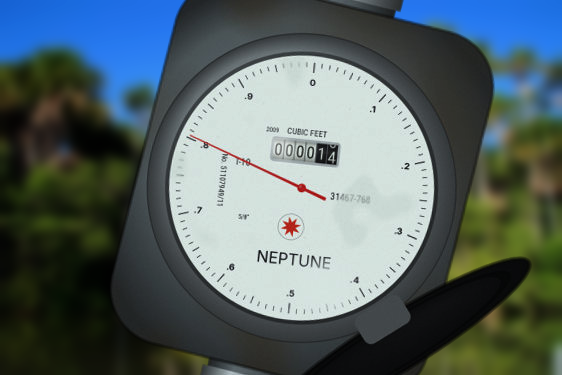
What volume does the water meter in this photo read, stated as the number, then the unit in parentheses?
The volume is 13.80 (ft³)
